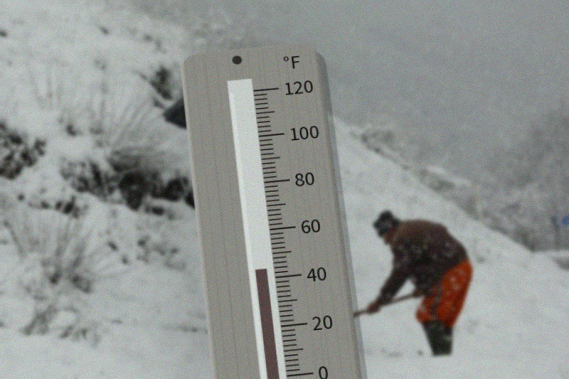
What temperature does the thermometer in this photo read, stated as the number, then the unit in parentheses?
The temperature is 44 (°F)
